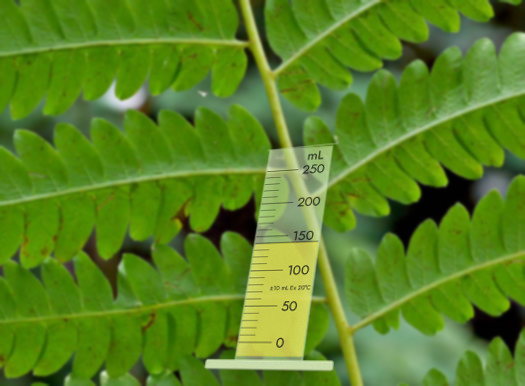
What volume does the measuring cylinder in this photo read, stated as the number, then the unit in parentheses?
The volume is 140 (mL)
